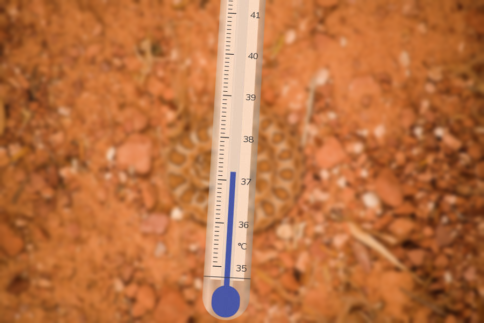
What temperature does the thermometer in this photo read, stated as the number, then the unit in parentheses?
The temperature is 37.2 (°C)
